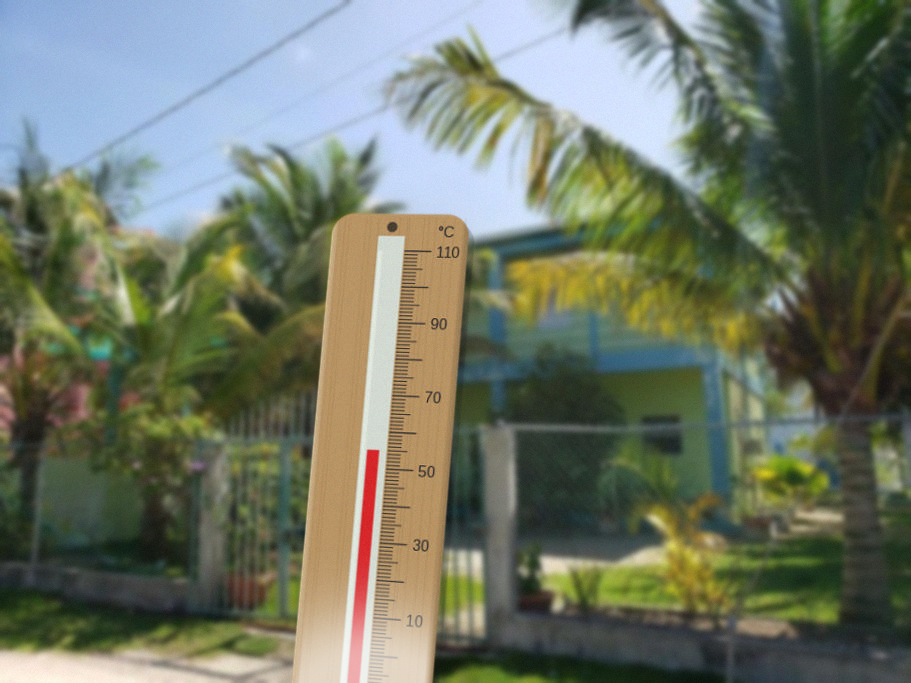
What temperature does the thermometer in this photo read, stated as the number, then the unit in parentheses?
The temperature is 55 (°C)
